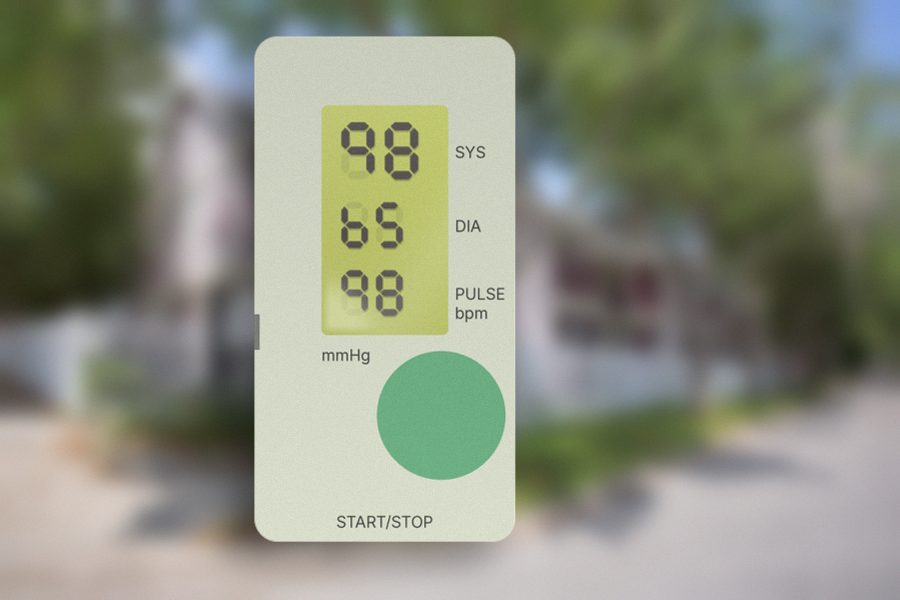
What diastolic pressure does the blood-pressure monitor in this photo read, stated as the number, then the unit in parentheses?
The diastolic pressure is 65 (mmHg)
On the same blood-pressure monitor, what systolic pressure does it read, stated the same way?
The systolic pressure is 98 (mmHg)
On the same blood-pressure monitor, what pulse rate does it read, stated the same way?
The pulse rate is 98 (bpm)
